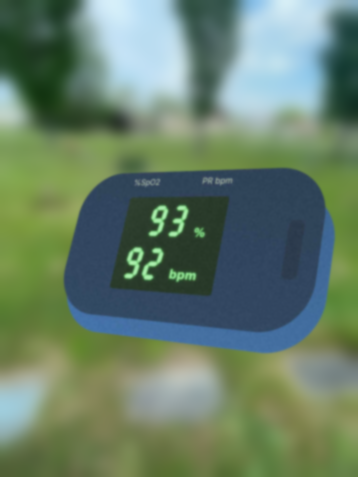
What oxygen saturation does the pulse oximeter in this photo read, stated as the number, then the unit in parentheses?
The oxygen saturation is 93 (%)
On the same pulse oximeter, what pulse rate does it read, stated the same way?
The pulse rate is 92 (bpm)
